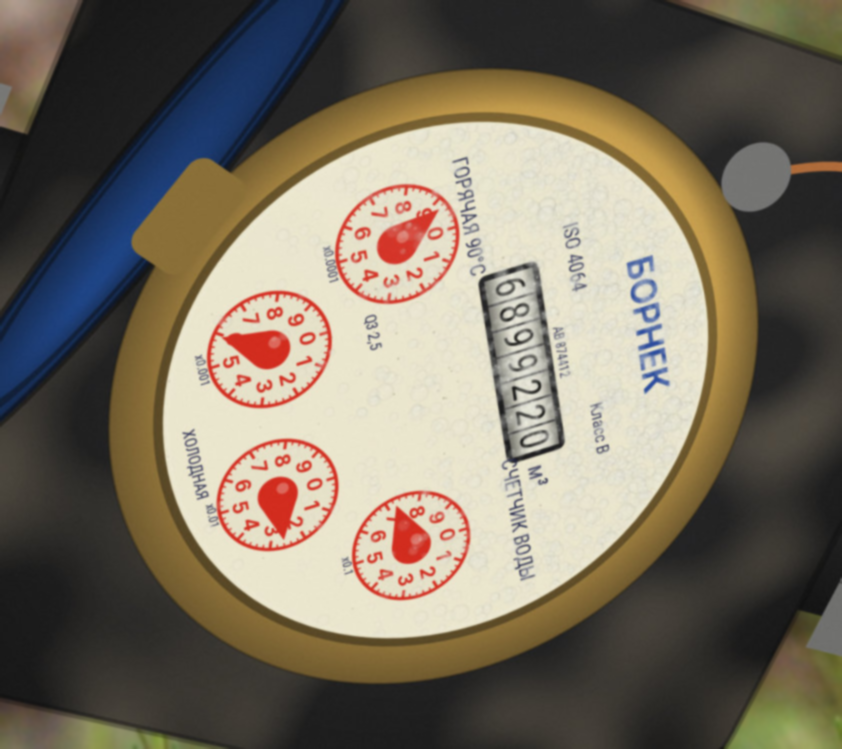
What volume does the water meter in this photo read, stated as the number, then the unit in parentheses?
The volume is 6899220.7259 (m³)
